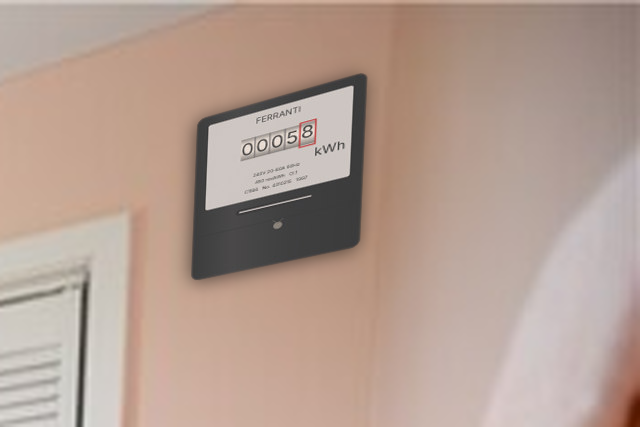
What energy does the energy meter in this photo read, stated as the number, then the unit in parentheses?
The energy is 5.8 (kWh)
